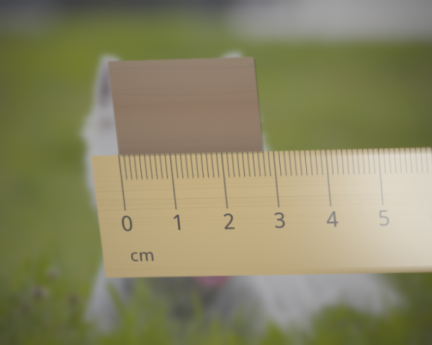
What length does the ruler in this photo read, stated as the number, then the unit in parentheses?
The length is 2.8 (cm)
